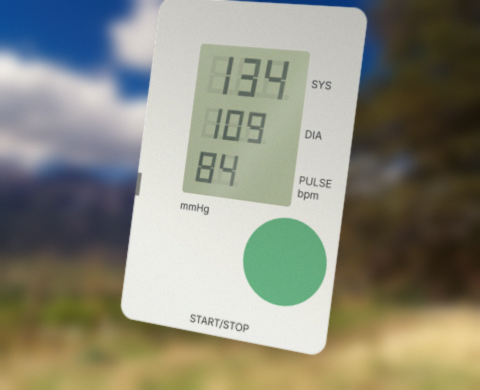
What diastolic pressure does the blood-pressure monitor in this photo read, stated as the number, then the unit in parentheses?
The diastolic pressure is 109 (mmHg)
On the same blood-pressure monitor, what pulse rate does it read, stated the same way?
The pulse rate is 84 (bpm)
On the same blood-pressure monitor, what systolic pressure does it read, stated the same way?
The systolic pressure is 134 (mmHg)
